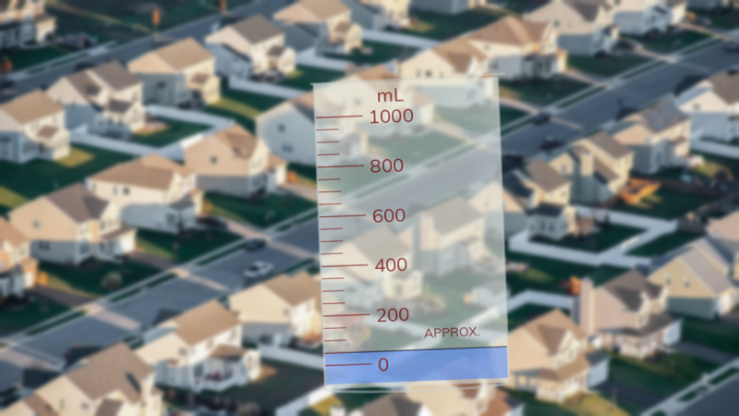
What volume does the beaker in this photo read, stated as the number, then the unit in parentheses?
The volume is 50 (mL)
